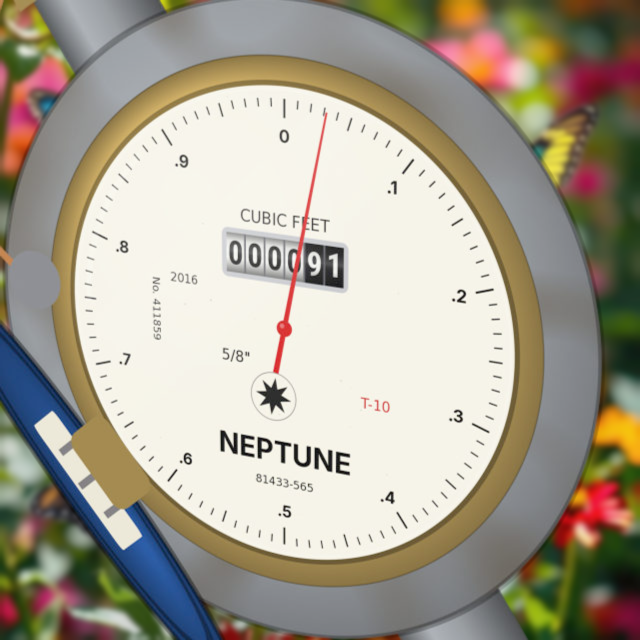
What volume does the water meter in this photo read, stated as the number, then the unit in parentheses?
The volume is 91.03 (ft³)
